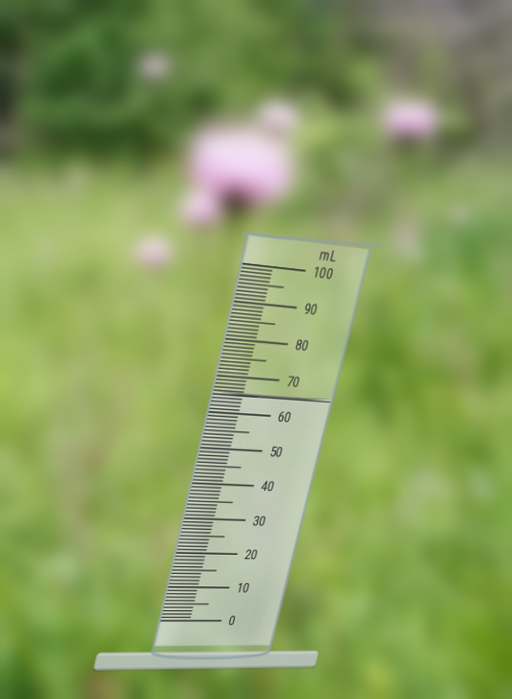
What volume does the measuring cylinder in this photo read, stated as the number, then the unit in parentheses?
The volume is 65 (mL)
